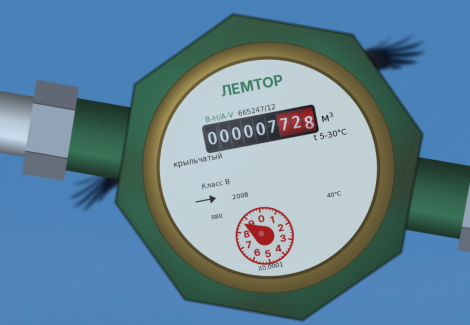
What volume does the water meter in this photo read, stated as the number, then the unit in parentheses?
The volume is 7.7278 (m³)
